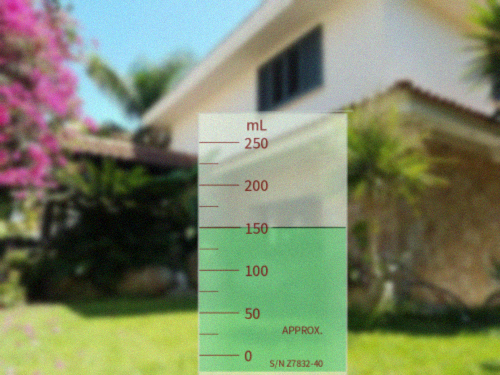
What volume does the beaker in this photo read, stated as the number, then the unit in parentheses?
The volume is 150 (mL)
